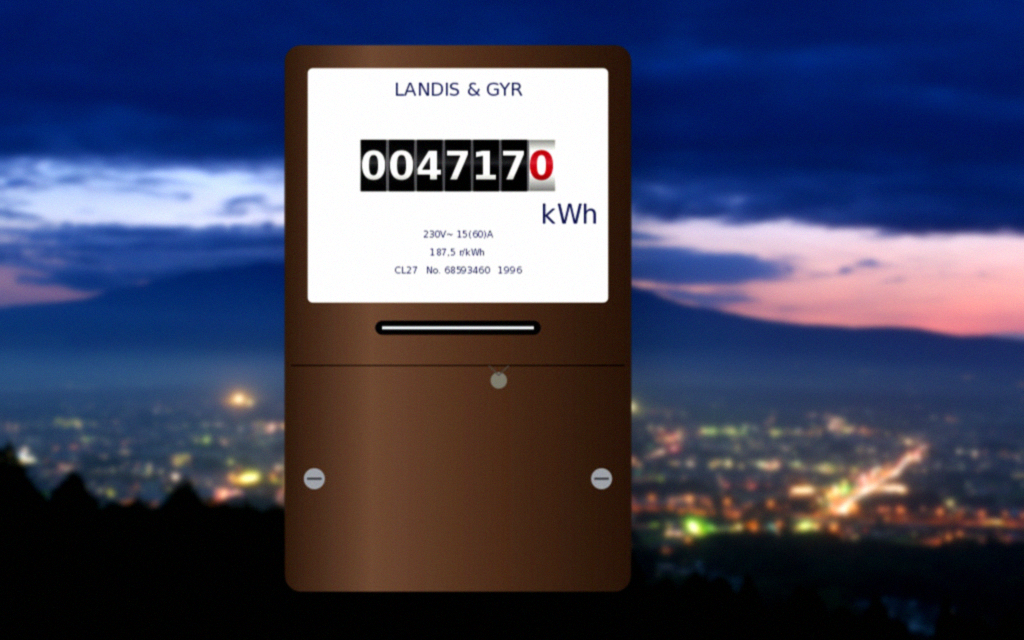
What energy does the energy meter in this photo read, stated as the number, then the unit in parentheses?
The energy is 4717.0 (kWh)
